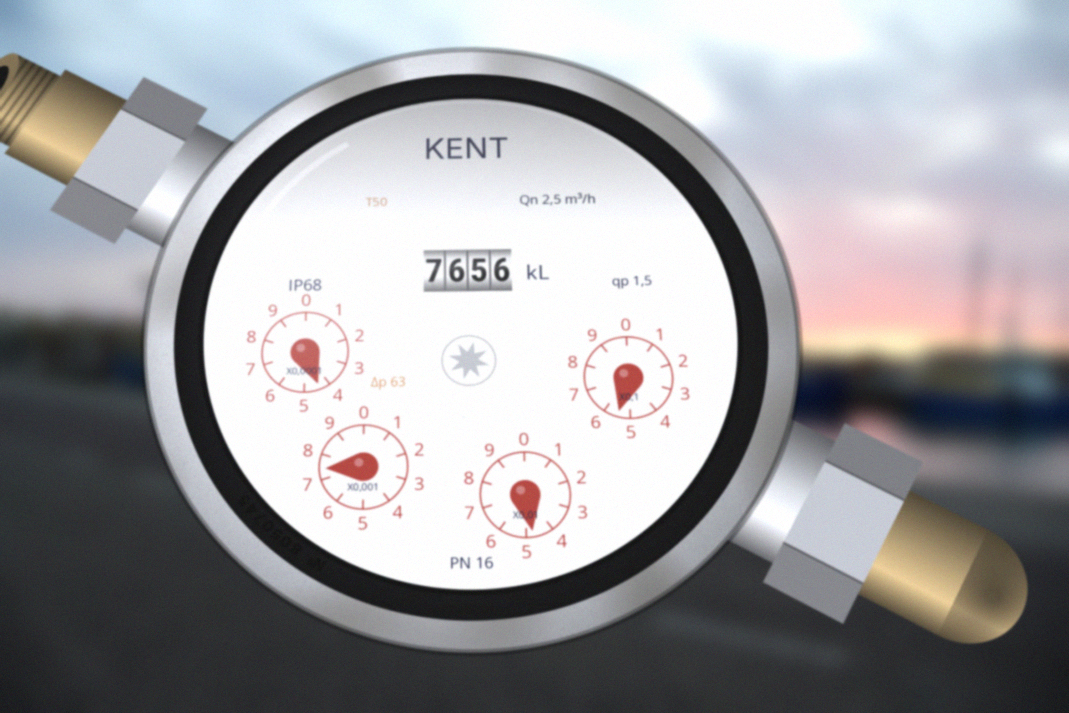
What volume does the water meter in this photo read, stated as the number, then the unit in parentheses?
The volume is 7656.5474 (kL)
